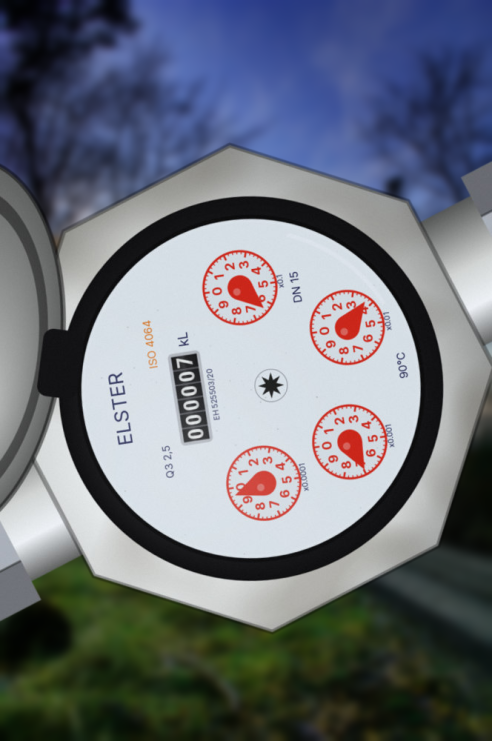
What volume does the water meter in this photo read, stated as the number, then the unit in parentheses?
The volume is 7.6369 (kL)
